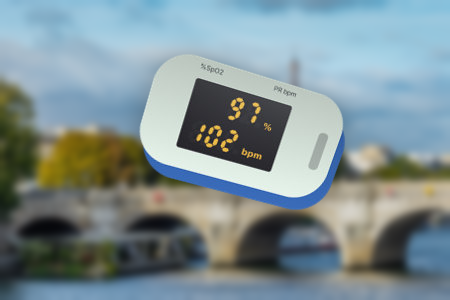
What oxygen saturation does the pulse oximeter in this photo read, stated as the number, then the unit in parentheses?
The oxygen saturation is 97 (%)
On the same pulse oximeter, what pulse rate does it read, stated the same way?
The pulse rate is 102 (bpm)
